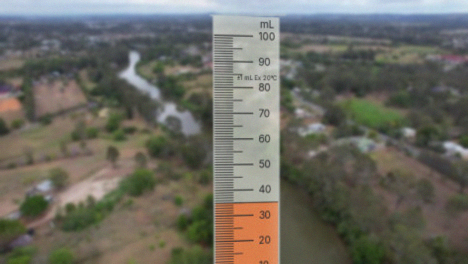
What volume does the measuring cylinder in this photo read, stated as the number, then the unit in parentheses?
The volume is 35 (mL)
